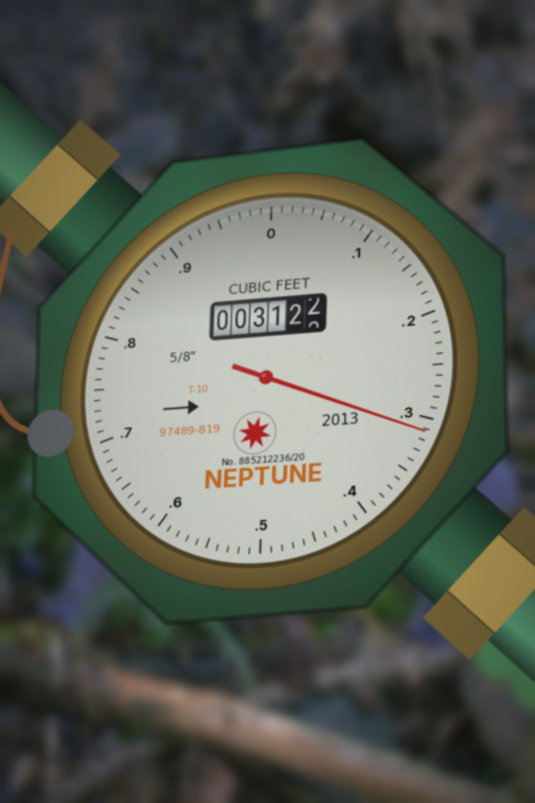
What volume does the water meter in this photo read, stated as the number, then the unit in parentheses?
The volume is 3122.31 (ft³)
